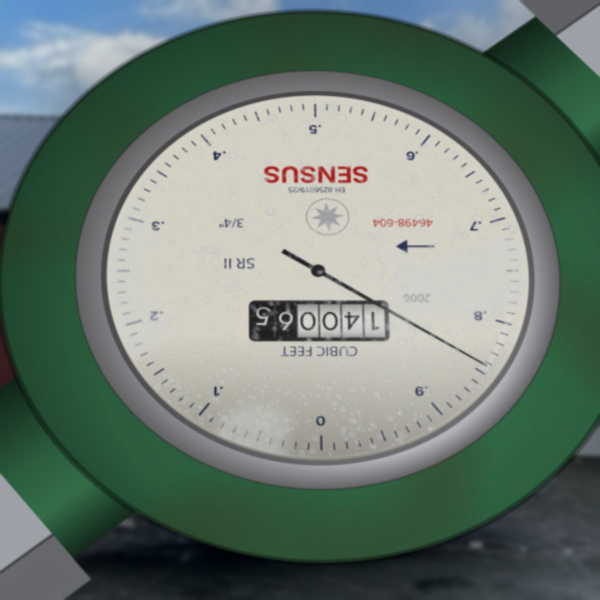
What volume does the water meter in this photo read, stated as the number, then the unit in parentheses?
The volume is 140064.84 (ft³)
